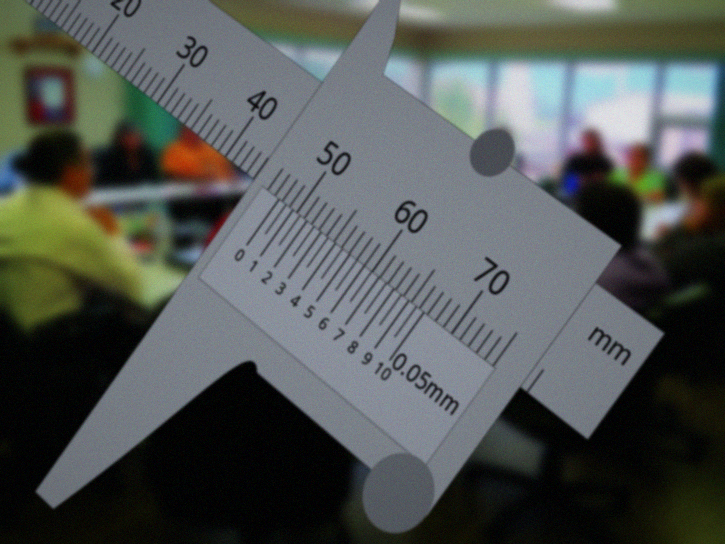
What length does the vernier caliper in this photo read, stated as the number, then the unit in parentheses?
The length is 47.6 (mm)
